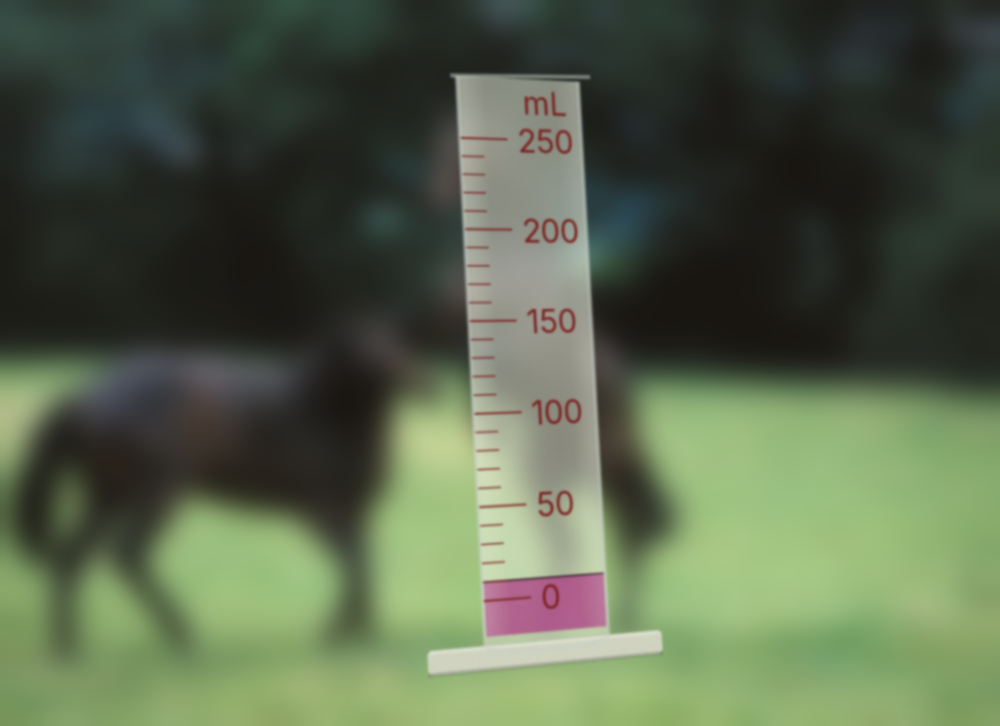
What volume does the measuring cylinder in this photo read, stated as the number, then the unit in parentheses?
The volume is 10 (mL)
